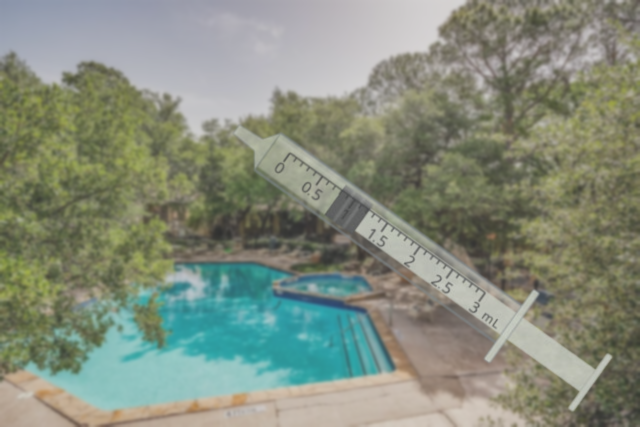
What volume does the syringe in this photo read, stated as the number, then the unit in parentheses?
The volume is 0.8 (mL)
